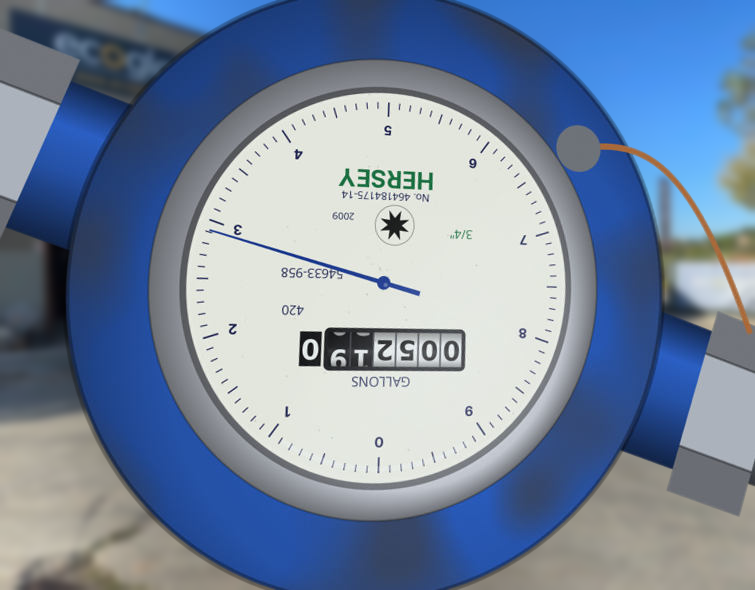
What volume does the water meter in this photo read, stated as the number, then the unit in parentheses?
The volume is 52192.9 (gal)
